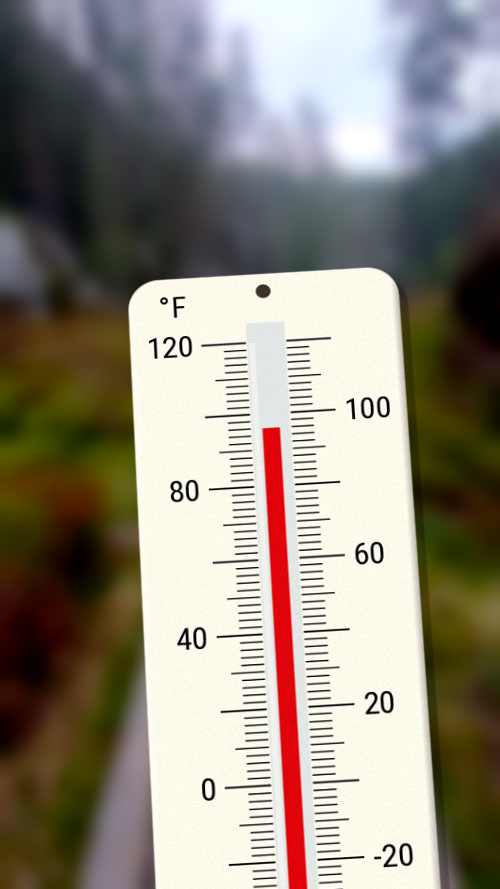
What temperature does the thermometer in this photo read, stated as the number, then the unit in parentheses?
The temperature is 96 (°F)
